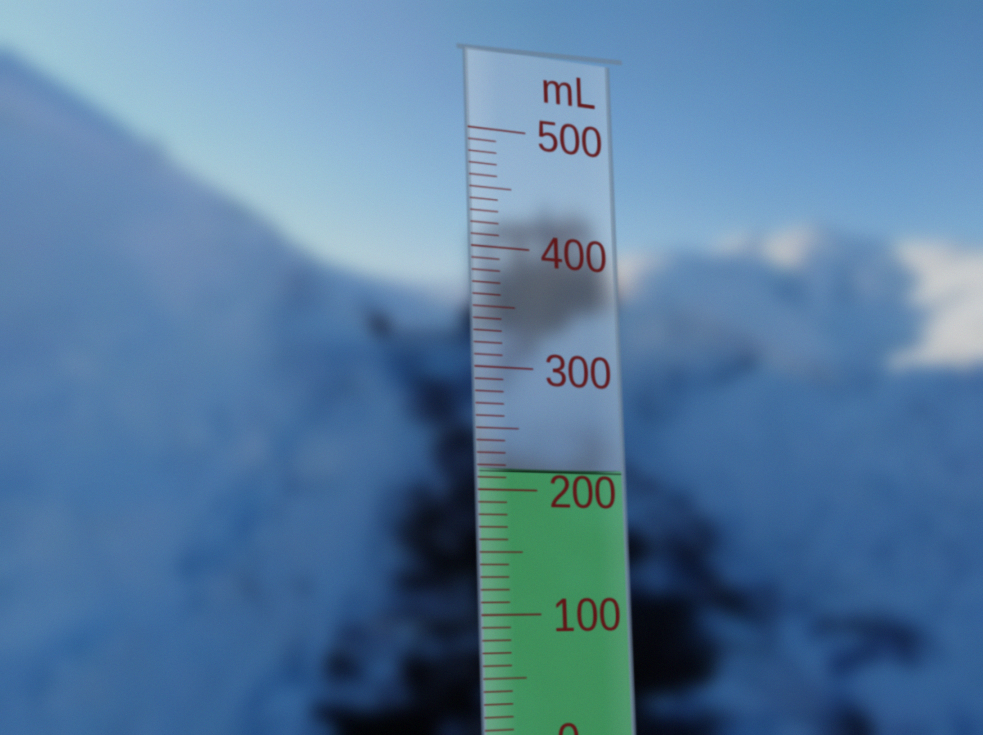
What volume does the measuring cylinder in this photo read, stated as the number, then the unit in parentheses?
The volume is 215 (mL)
